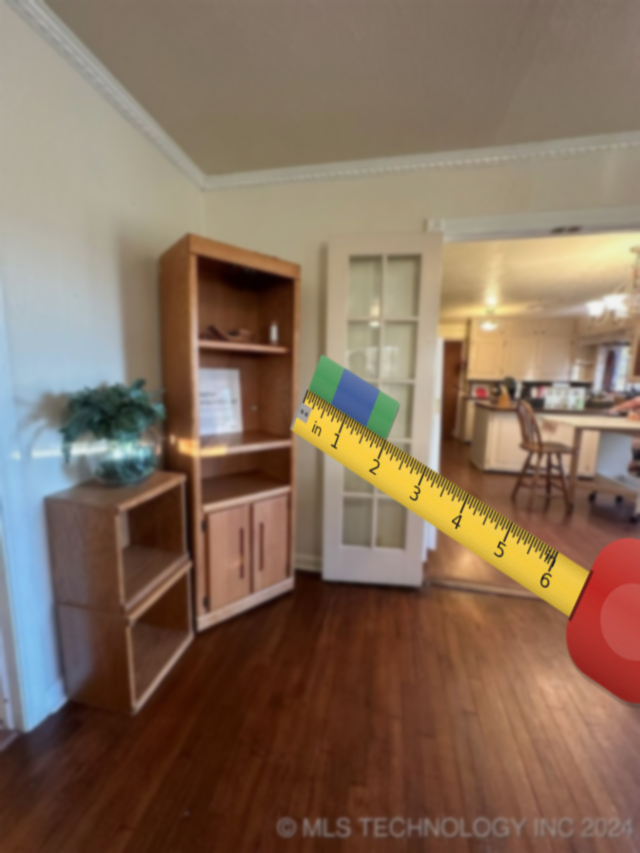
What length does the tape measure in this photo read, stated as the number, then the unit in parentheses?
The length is 2 (in)
